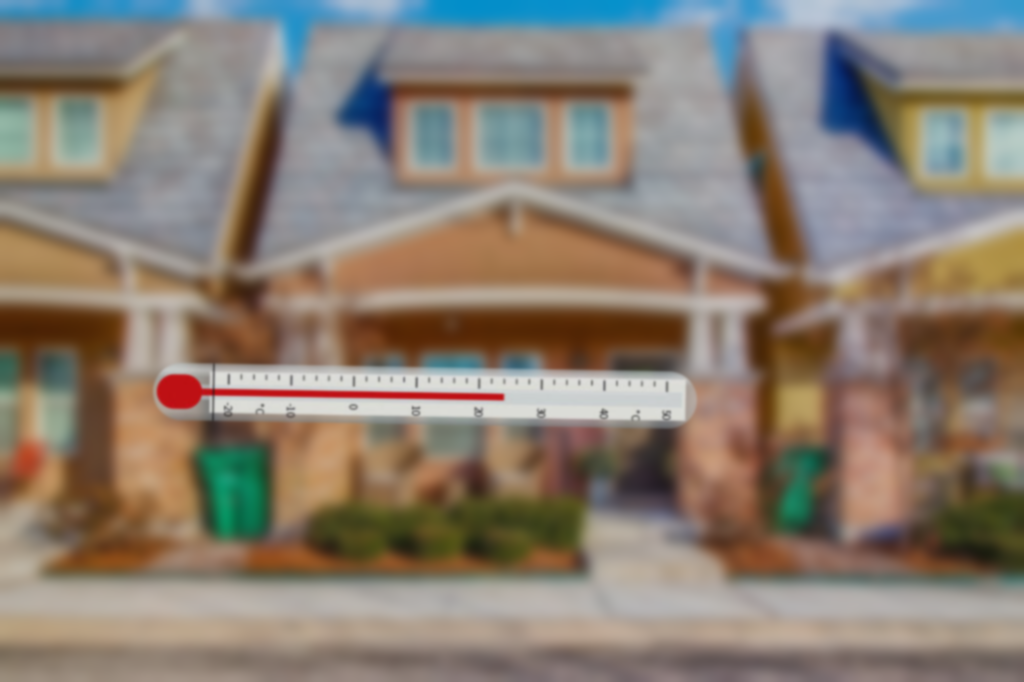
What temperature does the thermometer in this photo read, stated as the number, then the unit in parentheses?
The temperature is 24 (°C)
